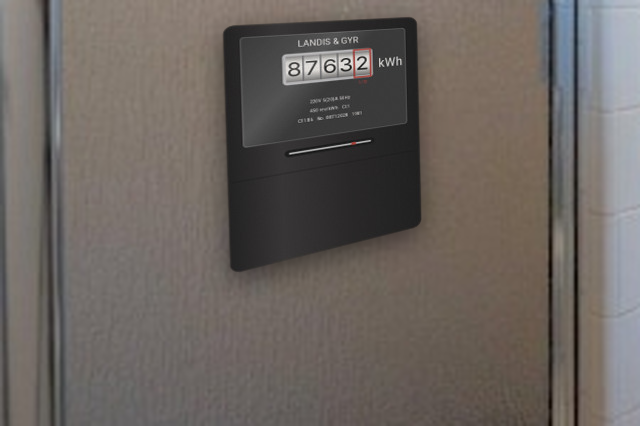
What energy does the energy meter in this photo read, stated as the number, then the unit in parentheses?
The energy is 8763.2 (kWh)
